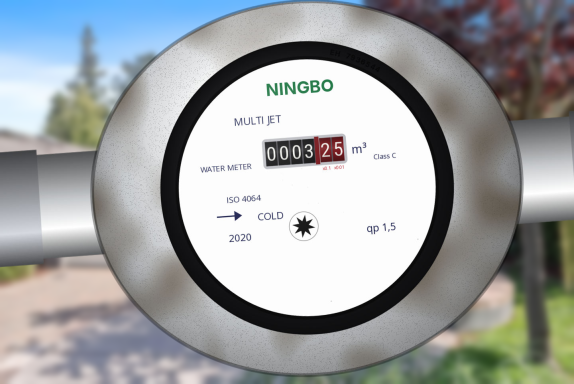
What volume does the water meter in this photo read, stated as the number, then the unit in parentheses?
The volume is 3.25 (m³)
